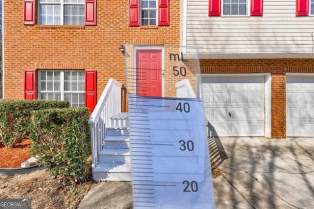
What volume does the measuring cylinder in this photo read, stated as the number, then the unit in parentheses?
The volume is 42 (mL)
